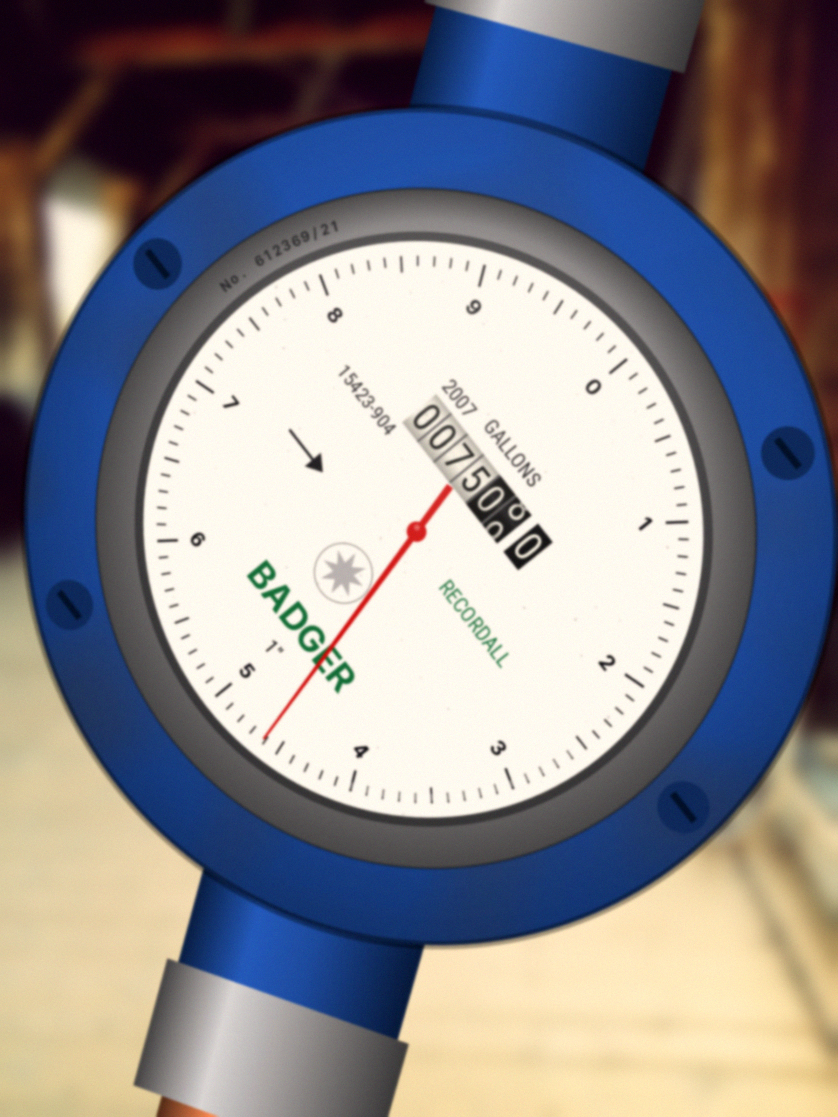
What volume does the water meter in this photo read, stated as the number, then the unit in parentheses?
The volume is 75084.6 (gal)
